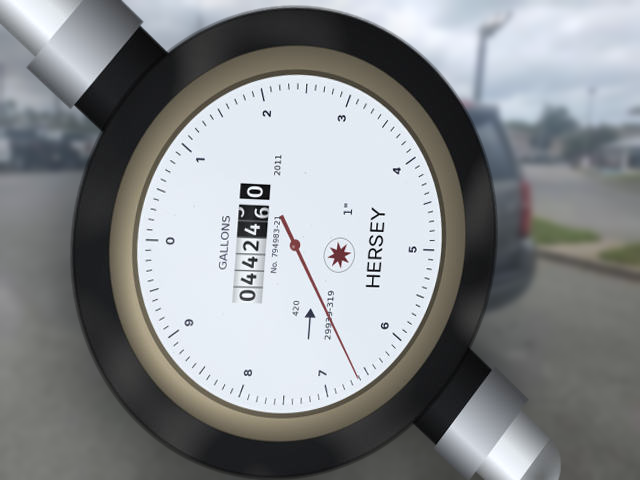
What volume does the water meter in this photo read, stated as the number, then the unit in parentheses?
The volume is 442456.6 (gal)
